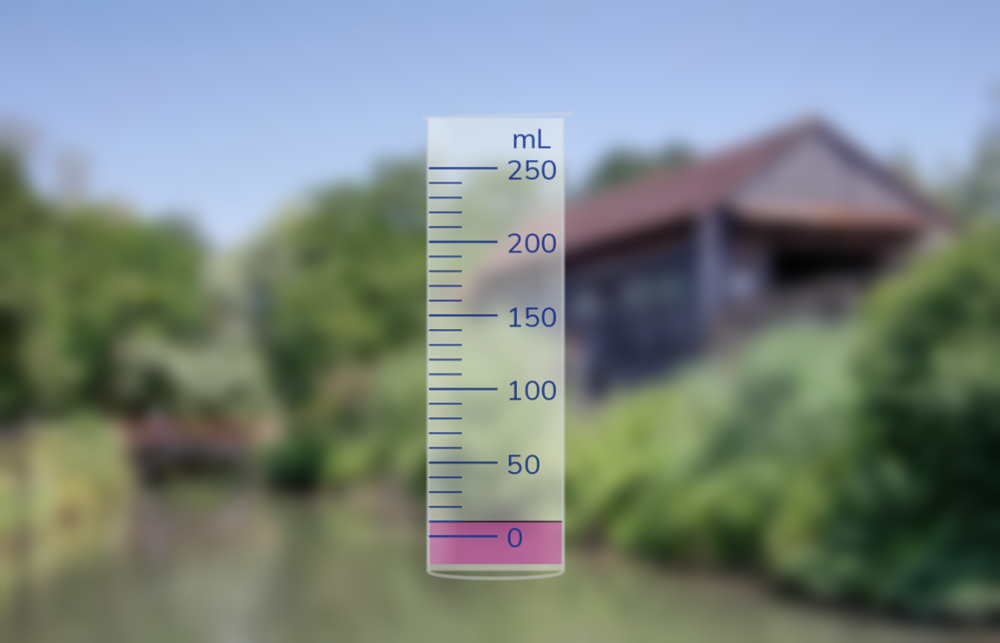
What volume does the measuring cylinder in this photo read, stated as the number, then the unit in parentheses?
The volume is 10 (mL)
